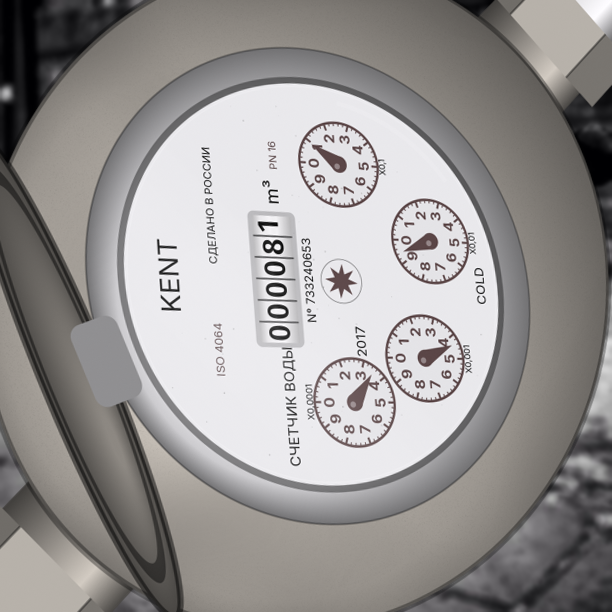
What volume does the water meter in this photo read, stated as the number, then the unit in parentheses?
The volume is 81.0943 (m³)
